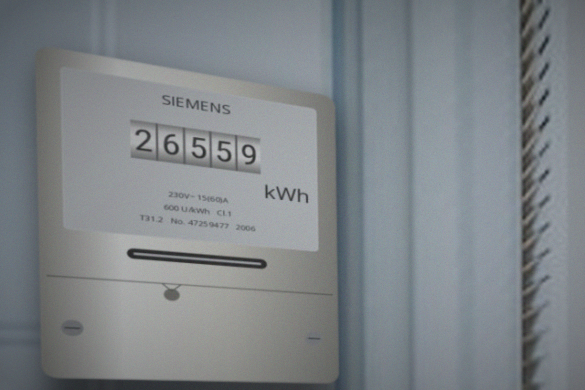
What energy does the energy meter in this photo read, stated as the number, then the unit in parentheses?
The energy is 26559 (kWh)
